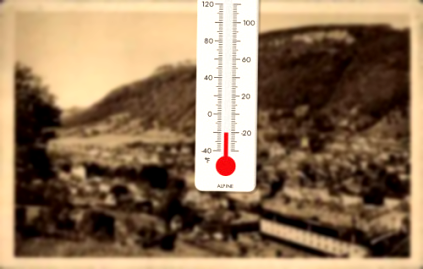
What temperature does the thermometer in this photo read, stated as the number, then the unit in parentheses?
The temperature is -20 (°F)
